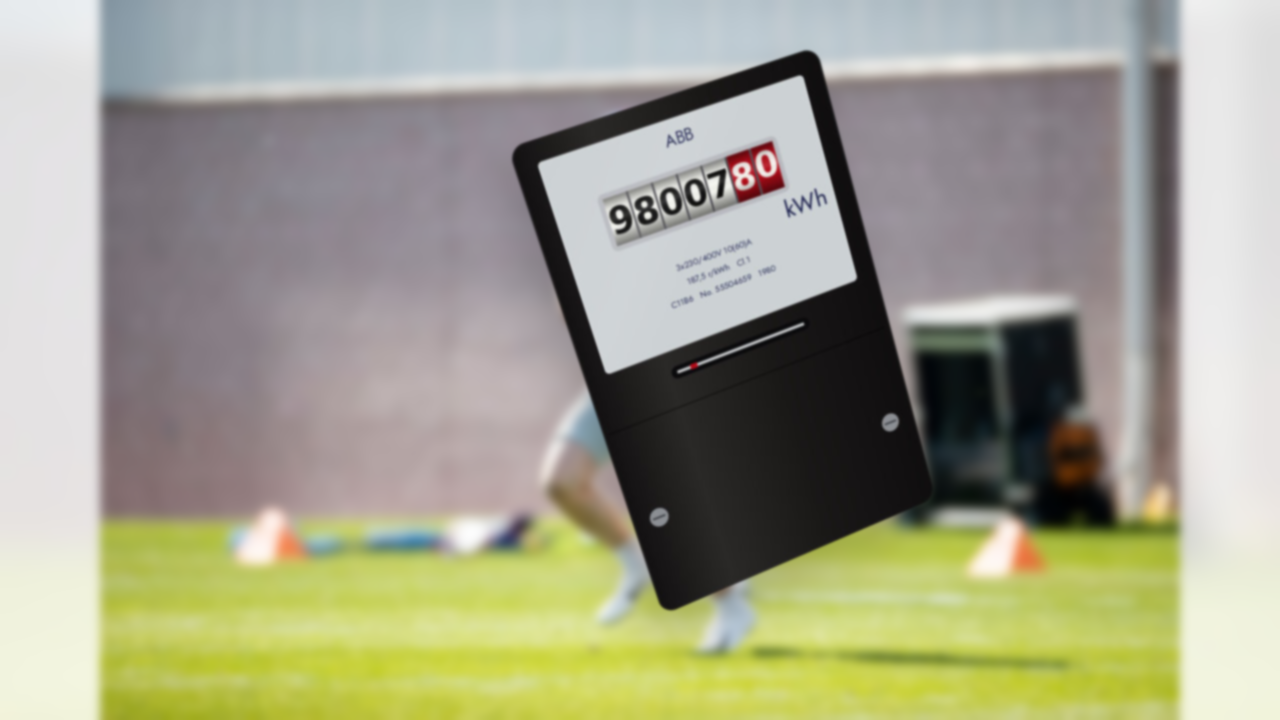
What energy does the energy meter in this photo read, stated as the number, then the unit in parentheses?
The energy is 98007.80 (kWh)
